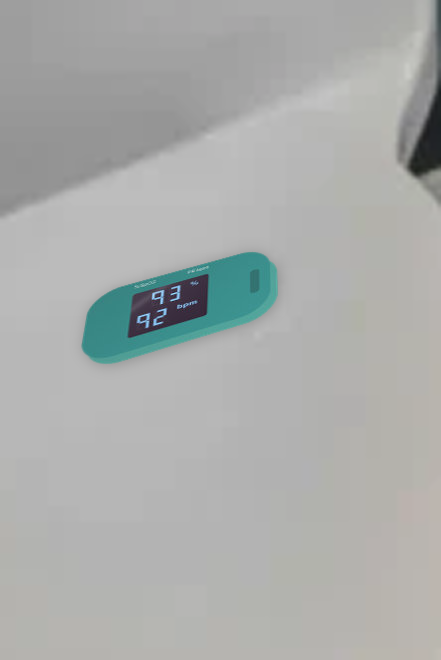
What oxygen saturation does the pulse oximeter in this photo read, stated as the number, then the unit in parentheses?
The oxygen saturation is 93 (%)
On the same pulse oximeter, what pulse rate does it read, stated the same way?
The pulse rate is 92 (bpm)
